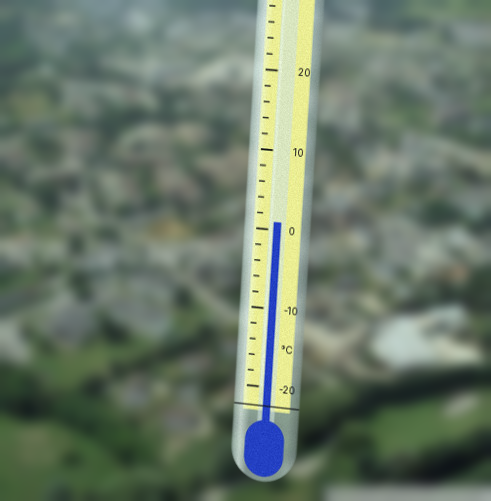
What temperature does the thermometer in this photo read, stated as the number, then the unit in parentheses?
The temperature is 1 (°C)
